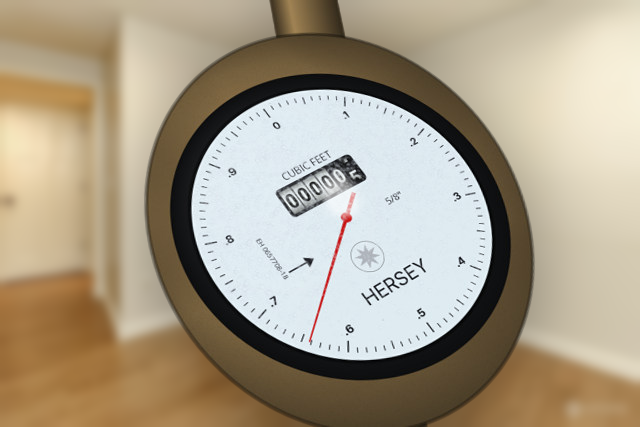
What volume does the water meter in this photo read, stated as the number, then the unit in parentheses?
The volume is 4.64 (ft³)
